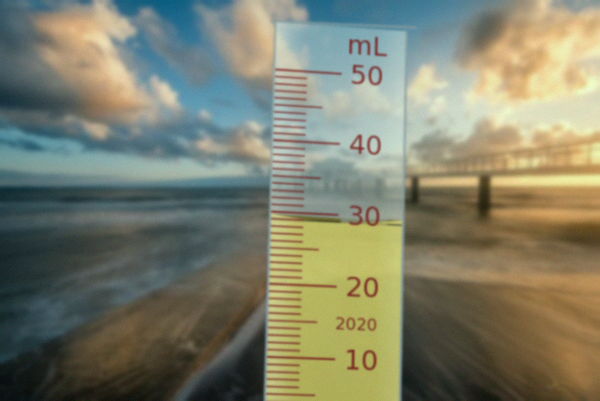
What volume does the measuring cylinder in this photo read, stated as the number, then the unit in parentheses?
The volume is 29 (mL)
